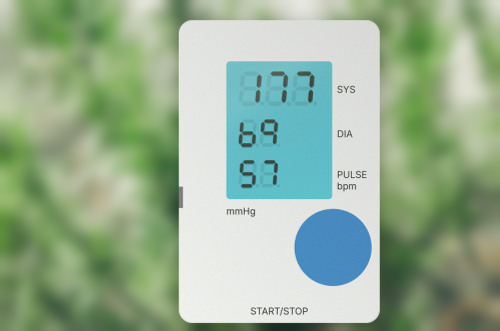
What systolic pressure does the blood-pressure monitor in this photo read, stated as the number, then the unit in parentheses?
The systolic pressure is 177 (mmHg)
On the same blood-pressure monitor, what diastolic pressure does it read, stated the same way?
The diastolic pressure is 69 (mmHg)
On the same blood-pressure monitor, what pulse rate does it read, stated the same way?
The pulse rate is 57 (bpm)
